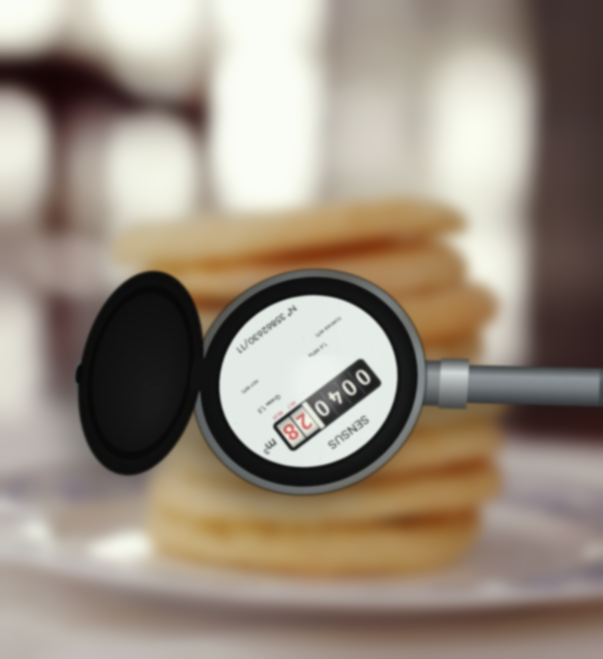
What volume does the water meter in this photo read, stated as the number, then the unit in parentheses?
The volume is 40.28 (m³)
